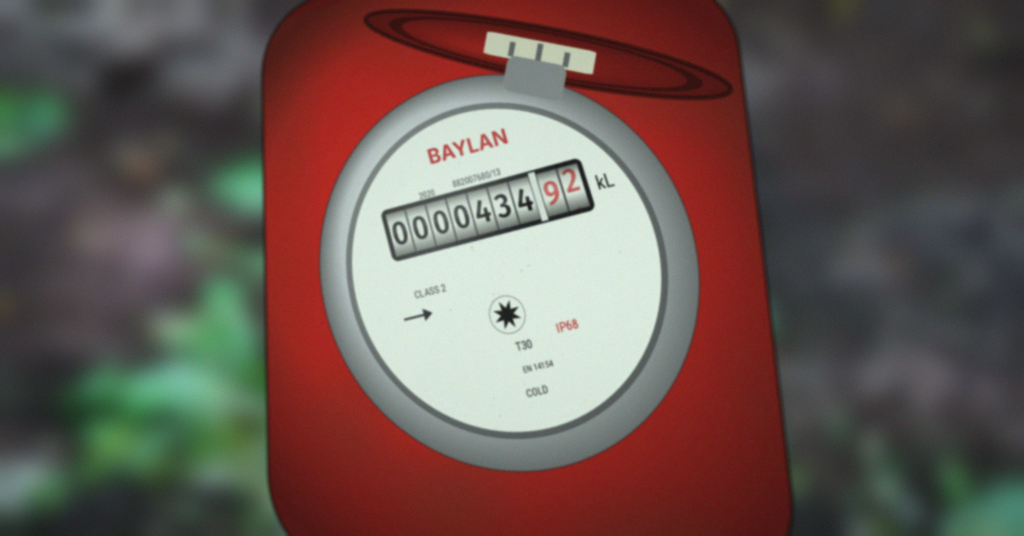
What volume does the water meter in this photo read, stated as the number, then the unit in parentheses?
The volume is 434.92 (kL)
